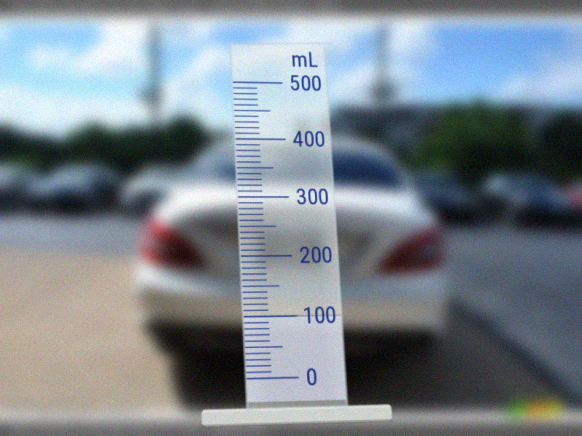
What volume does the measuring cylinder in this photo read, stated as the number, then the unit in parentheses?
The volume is 100 (mL)
